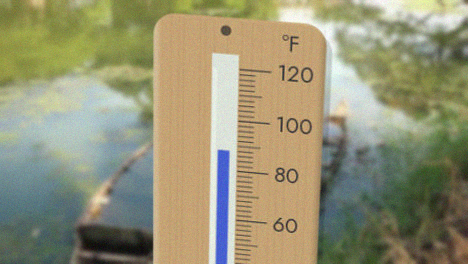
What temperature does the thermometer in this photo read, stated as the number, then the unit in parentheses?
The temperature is 88 (°F)
